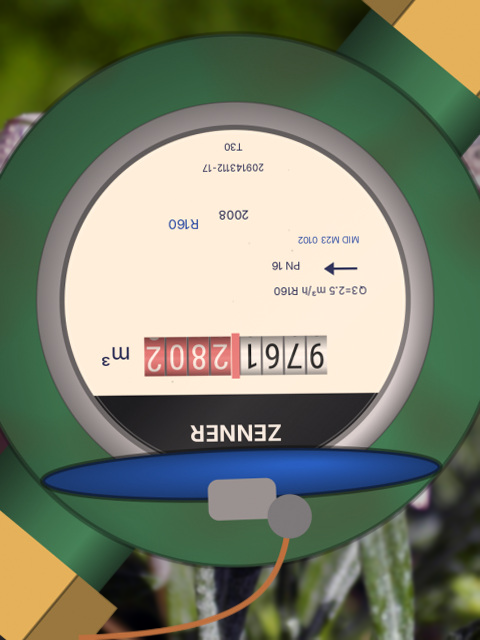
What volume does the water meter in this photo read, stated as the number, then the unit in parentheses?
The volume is 9761.2802 (m³)
